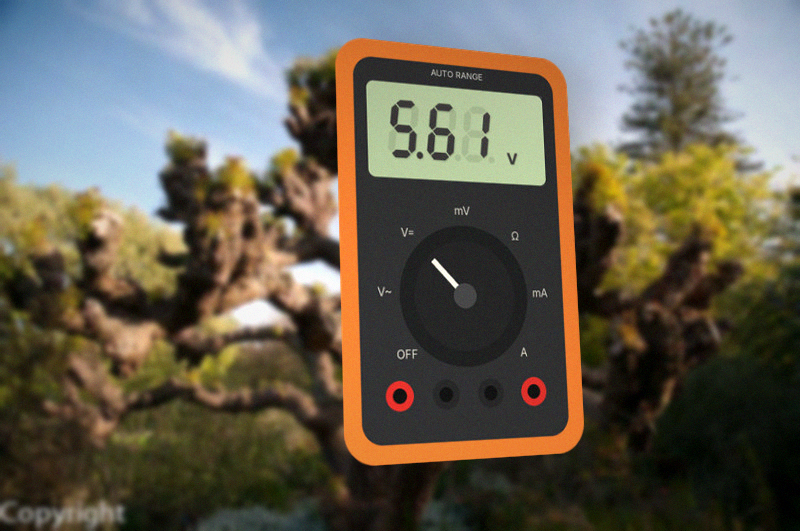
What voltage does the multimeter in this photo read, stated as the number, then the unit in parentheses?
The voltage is 5.61 (V)
